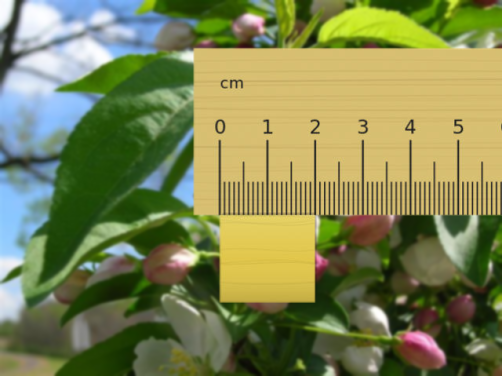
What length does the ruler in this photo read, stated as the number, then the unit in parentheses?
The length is 2 (cm)
